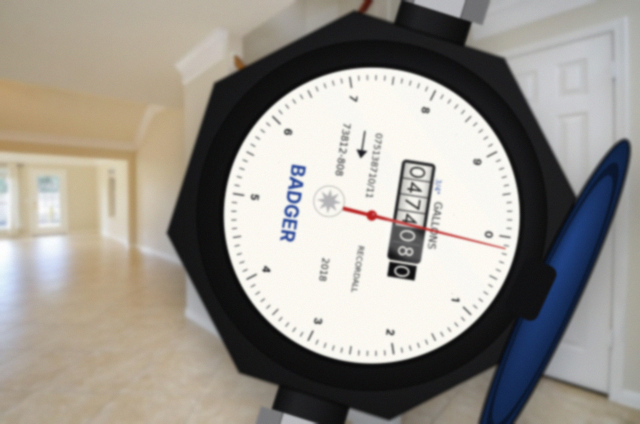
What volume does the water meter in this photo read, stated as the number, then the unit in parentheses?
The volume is 474080.1 (gal)
